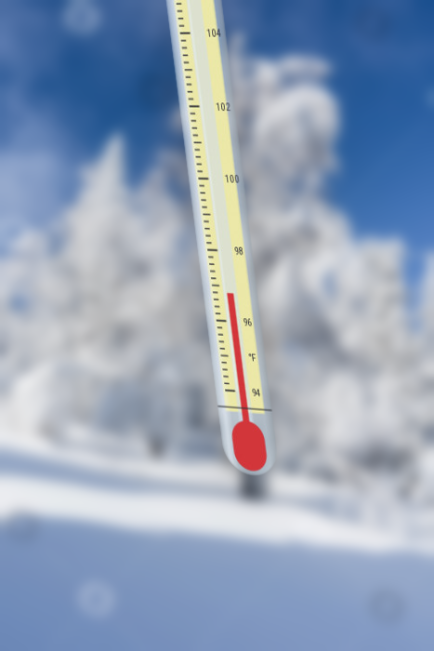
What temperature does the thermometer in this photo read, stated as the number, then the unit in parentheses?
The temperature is 96.8 (°F)
